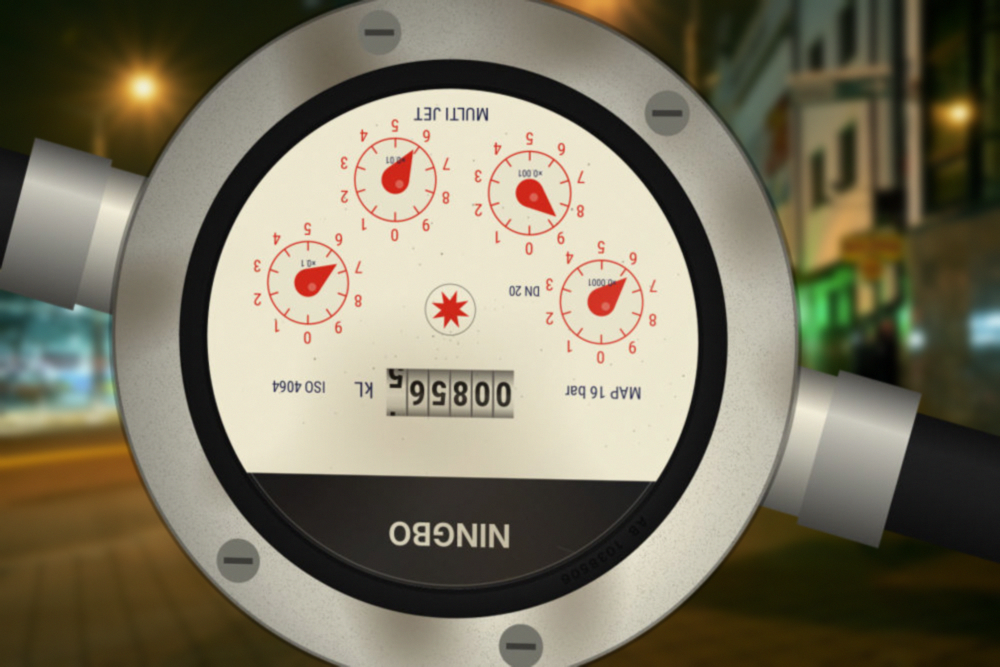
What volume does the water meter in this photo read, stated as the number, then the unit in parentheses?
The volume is 8564.6586 (kL)
